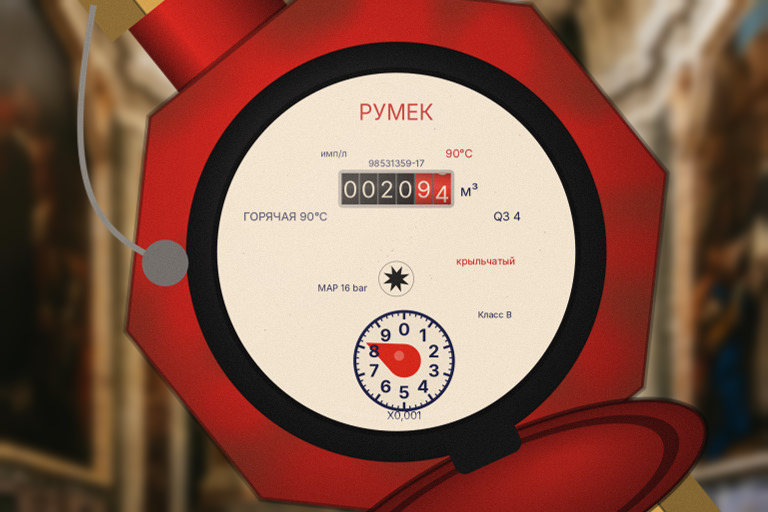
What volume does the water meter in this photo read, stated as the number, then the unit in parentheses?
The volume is 20.938 (m³)
